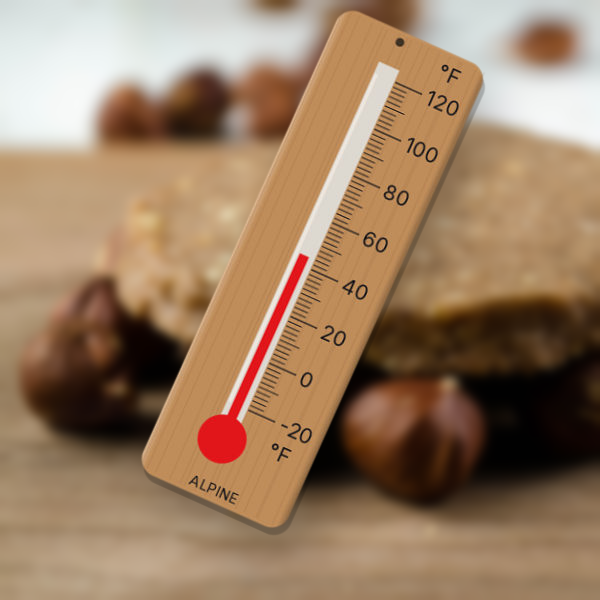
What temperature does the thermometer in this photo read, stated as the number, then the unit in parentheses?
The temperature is 44 (°F)
